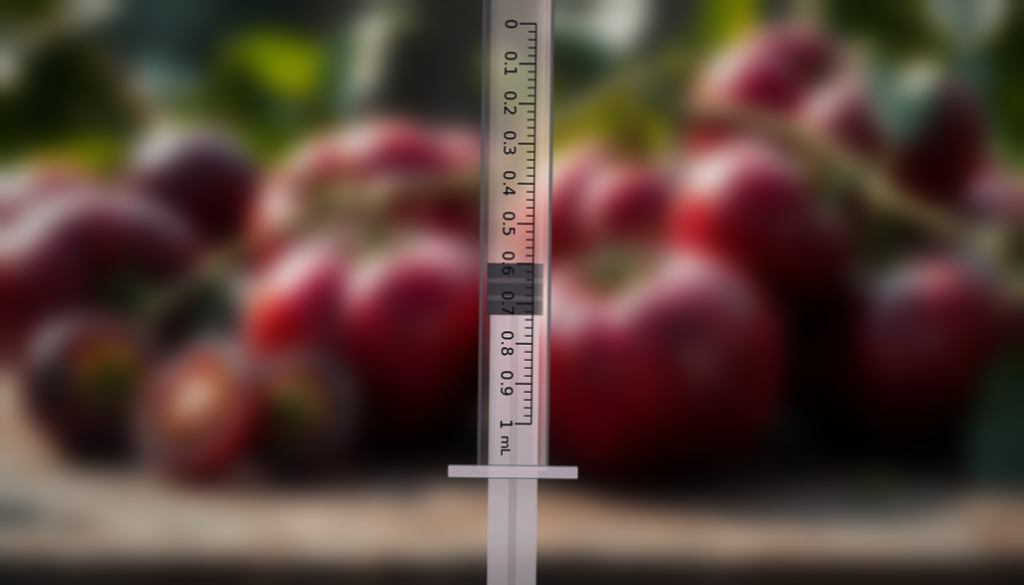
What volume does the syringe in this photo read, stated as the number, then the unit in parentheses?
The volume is 0.6 (mL)
